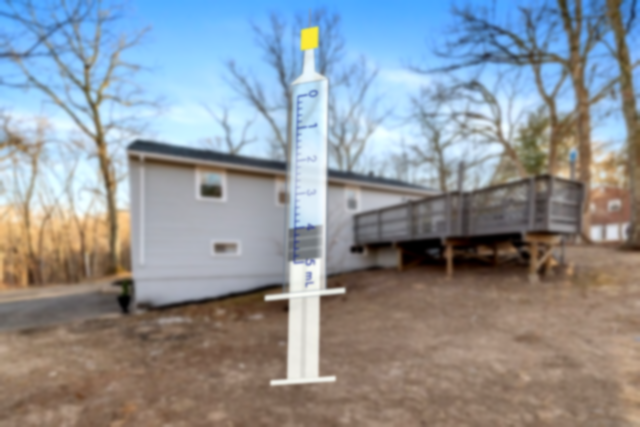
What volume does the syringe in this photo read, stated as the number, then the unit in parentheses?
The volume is 4 (mL)
